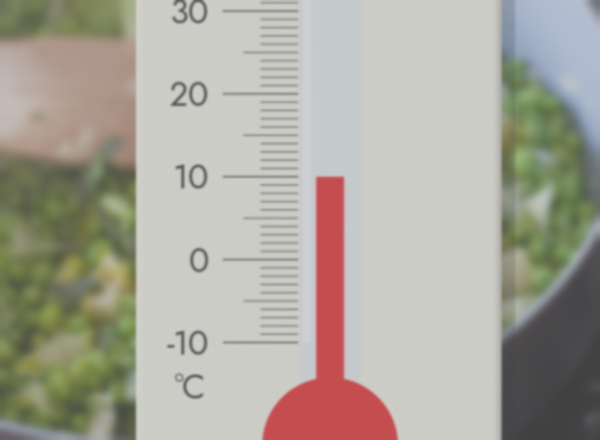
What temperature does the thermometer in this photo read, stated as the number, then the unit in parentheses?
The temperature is 10 (°C)
